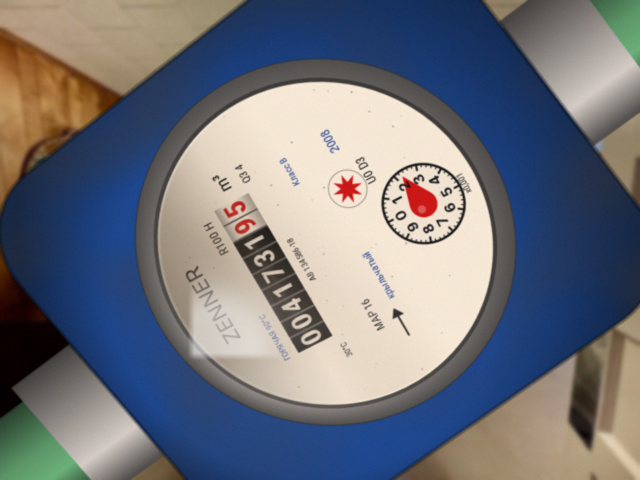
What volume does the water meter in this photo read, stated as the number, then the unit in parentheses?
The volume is 41731.952 (m³)
